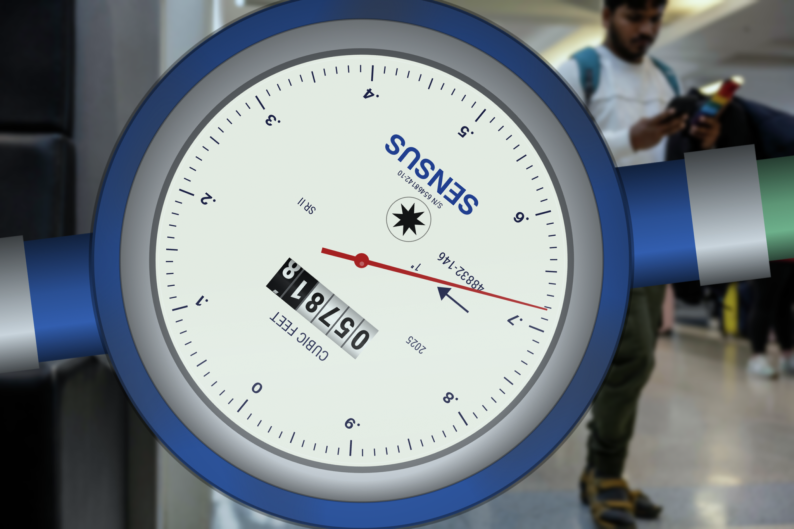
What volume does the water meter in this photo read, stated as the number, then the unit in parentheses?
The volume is 57817.68 (ft³)
